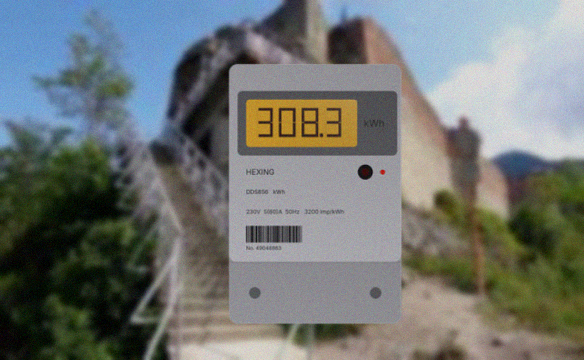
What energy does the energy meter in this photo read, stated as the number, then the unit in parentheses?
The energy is 308.3 (kWh)
